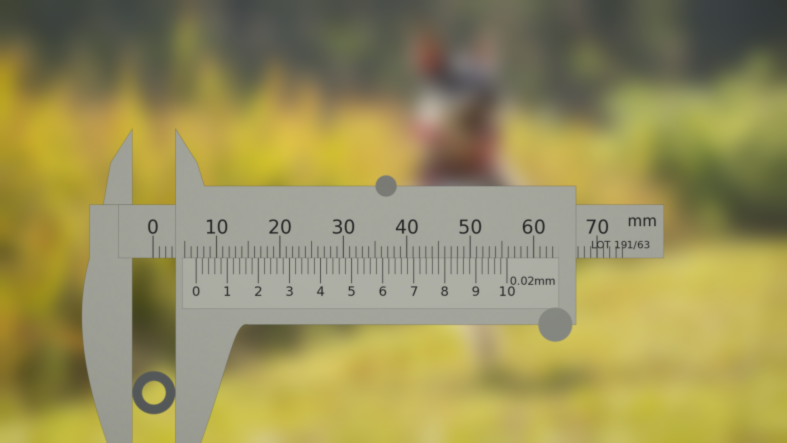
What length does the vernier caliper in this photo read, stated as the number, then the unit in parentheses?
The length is 6.8 (mm)
